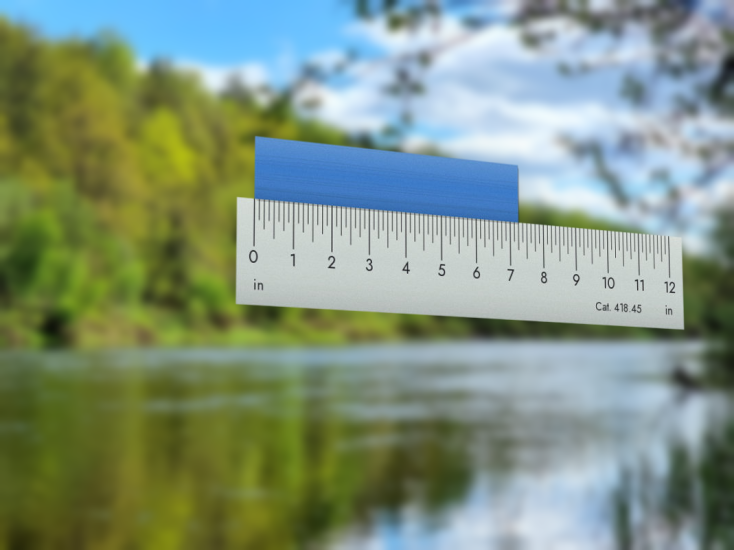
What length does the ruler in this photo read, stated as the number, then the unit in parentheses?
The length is 7.25 (in)
